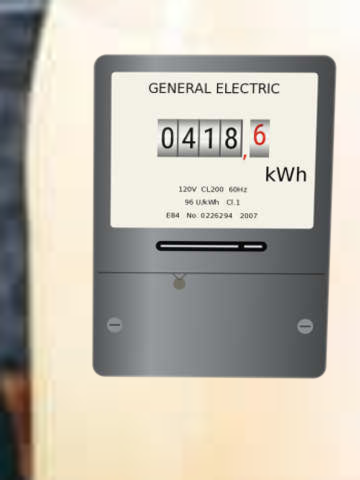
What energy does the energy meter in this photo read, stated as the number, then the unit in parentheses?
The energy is 418.6 (kWh)
